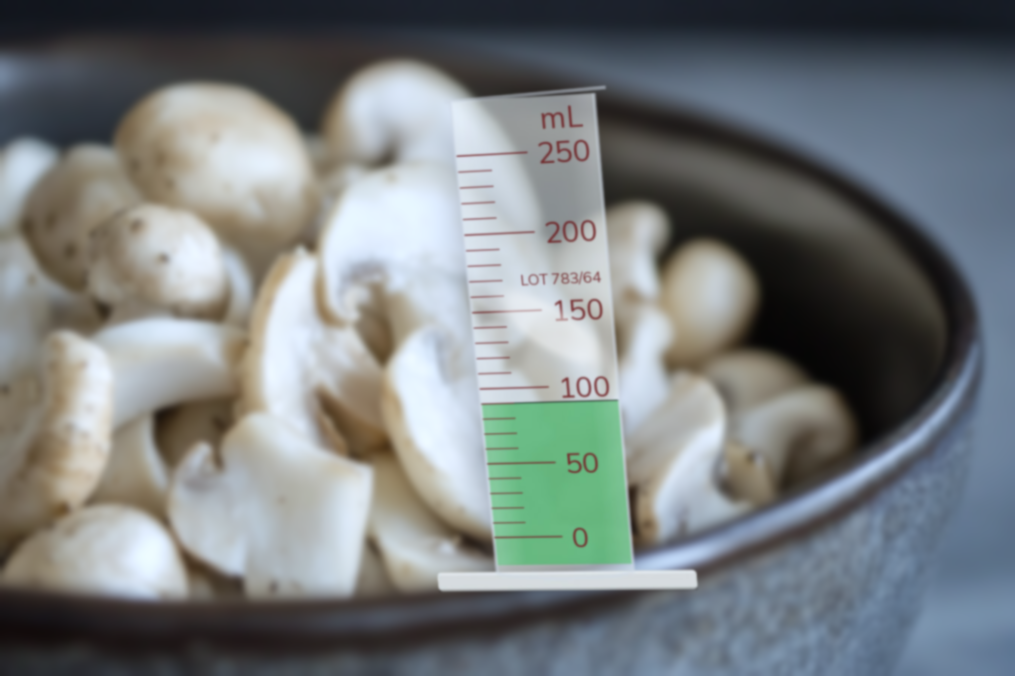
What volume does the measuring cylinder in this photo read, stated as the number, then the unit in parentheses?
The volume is 90 (mL)
